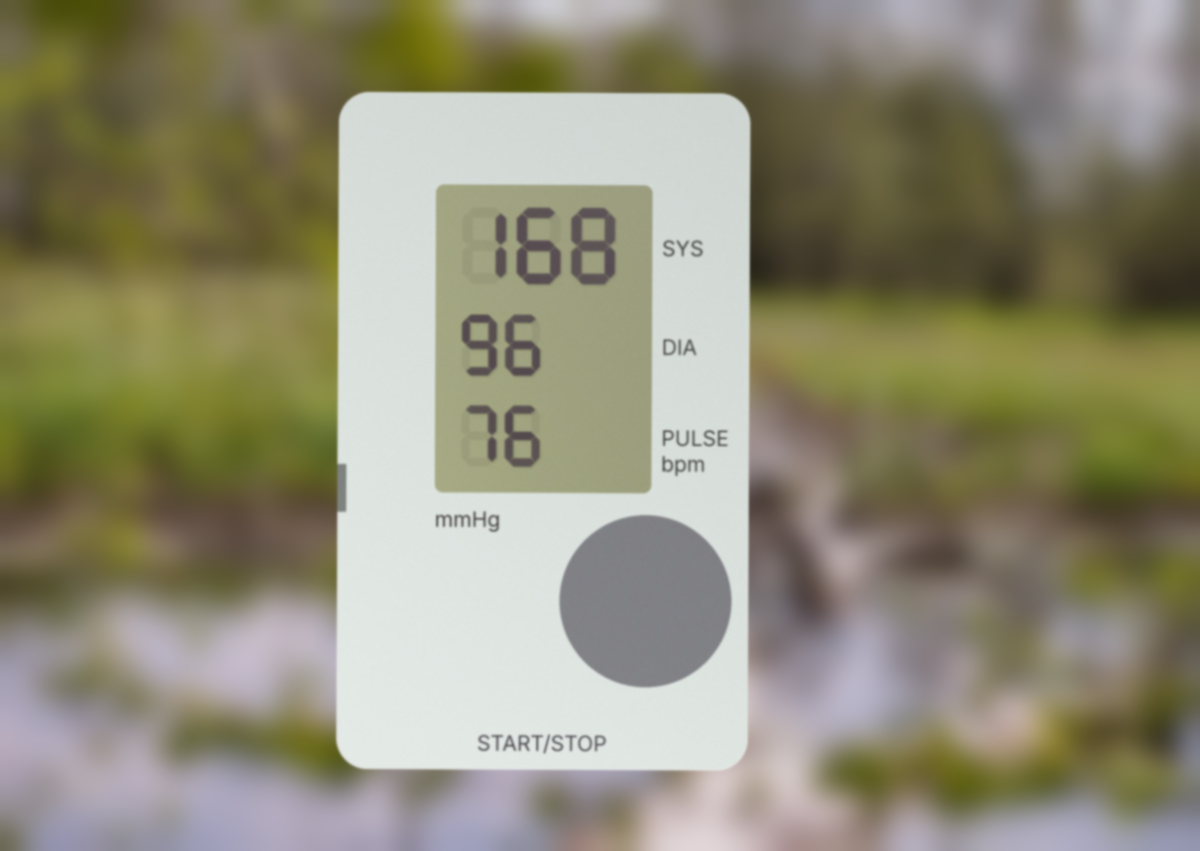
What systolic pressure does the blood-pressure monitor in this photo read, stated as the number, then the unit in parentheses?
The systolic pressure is 168 (mmHg)
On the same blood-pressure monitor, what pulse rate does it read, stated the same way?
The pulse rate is 76 (bpm)
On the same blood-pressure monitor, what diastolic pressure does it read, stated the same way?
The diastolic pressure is 96 (mmHg)
